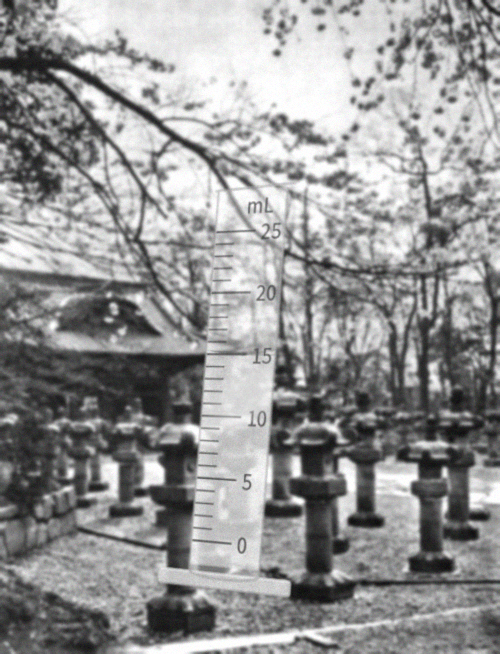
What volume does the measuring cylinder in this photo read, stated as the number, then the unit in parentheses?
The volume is 15 (mL)
